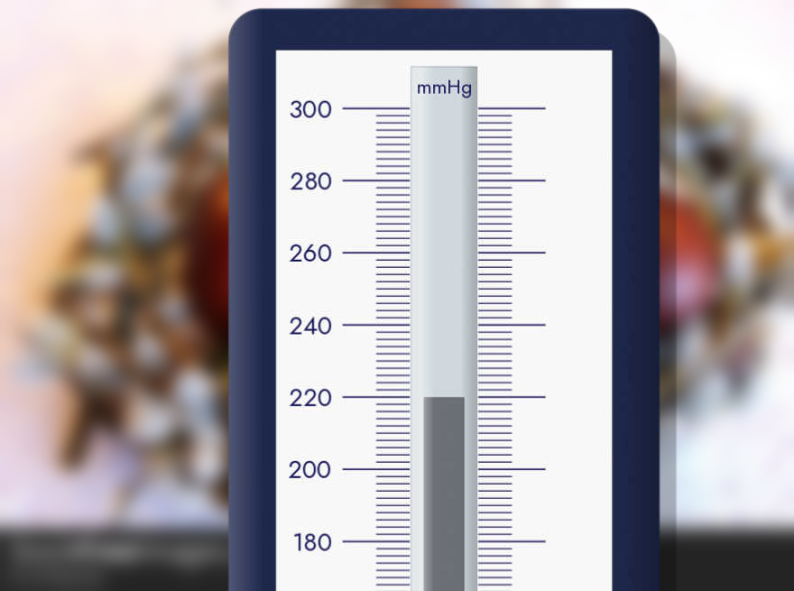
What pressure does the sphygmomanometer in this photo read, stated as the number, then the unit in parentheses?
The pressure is 220 (mmHg)
